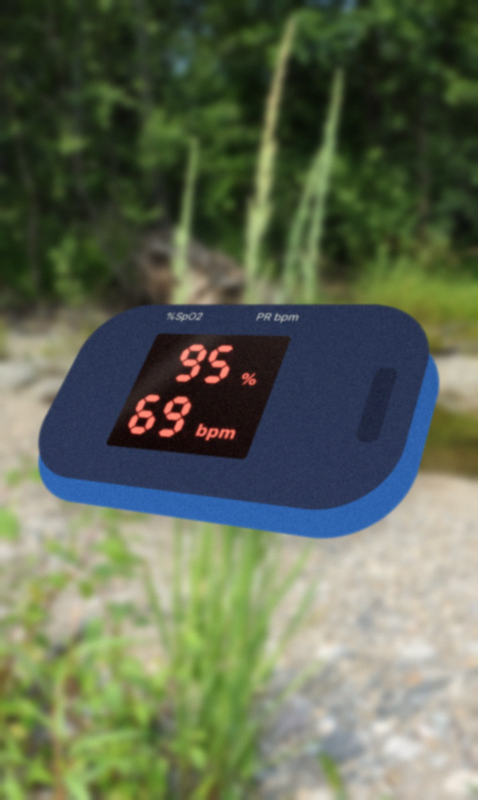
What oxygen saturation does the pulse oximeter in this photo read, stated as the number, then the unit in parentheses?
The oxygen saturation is 95 (%)
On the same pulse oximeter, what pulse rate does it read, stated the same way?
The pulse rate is 69 (bpm)
